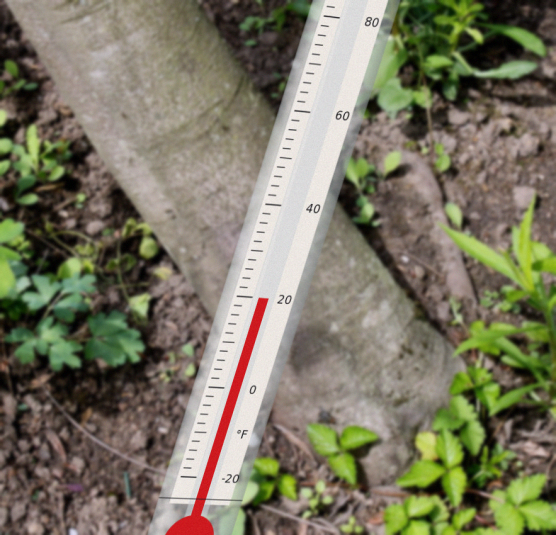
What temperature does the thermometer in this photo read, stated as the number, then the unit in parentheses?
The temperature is 20 (°F)
